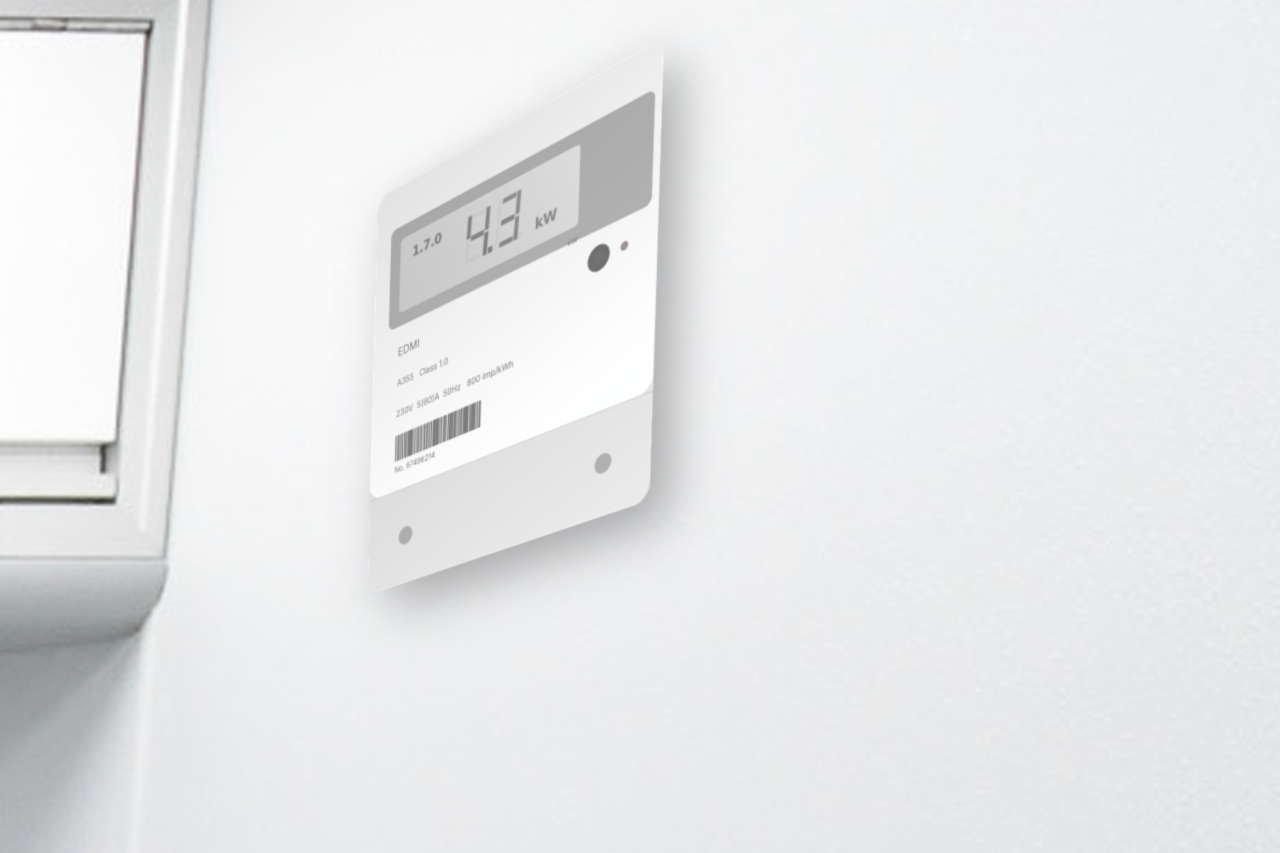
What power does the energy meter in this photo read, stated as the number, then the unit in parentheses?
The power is 4.3 (kW)
